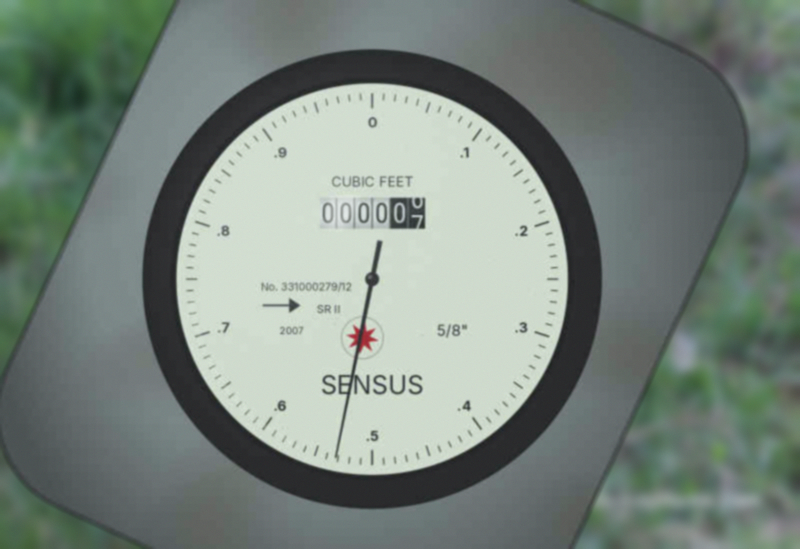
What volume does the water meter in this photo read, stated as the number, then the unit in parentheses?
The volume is 6.53 (ft³)
